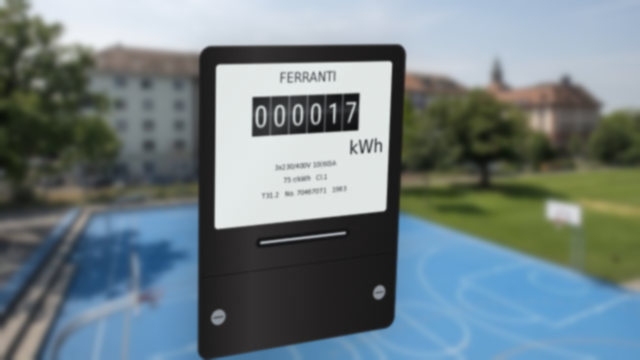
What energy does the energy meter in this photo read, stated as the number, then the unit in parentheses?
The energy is 17 (kWh)
